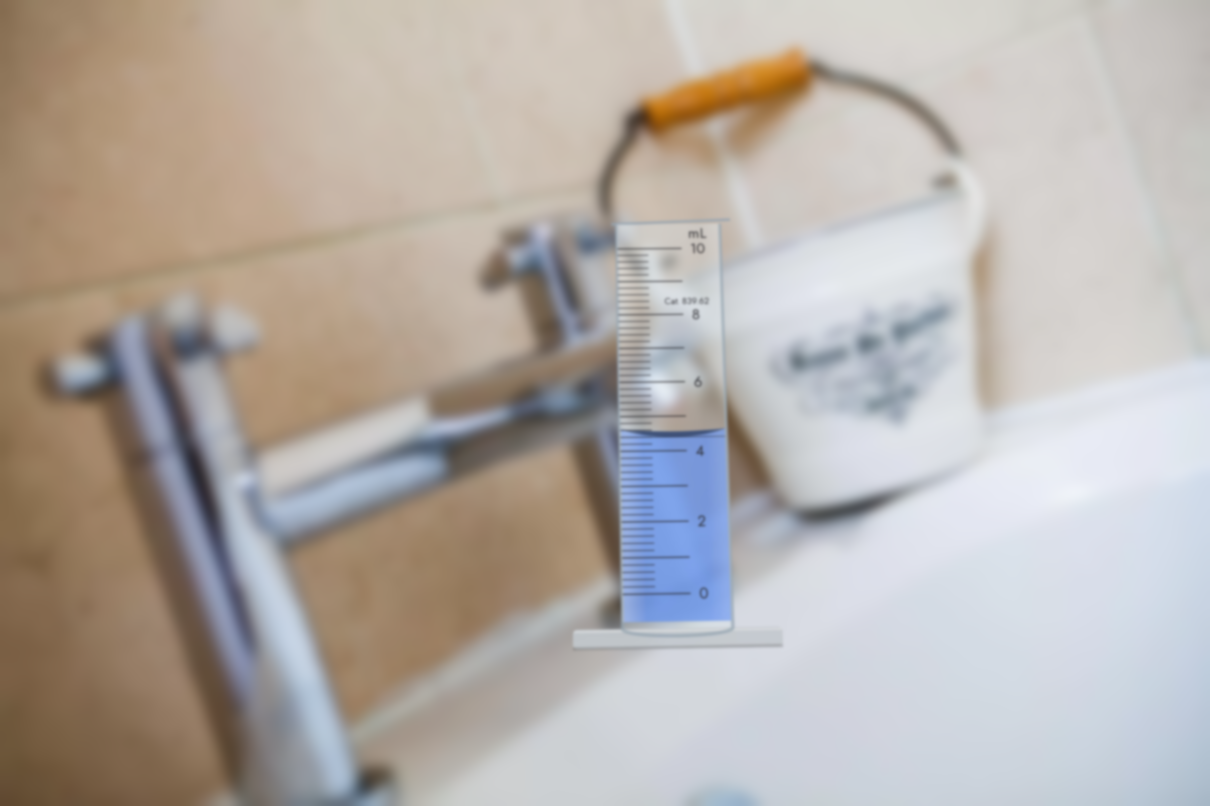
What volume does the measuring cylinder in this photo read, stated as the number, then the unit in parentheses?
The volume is 4.4 (mL)
